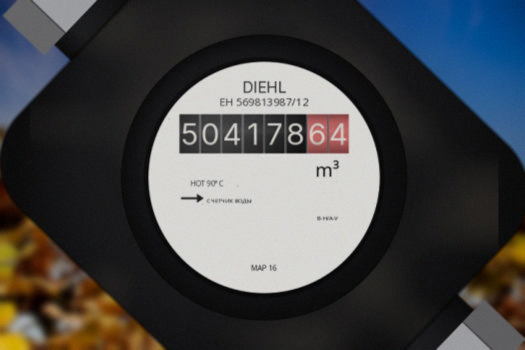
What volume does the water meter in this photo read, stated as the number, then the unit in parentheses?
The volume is 504178.64 (m³)
